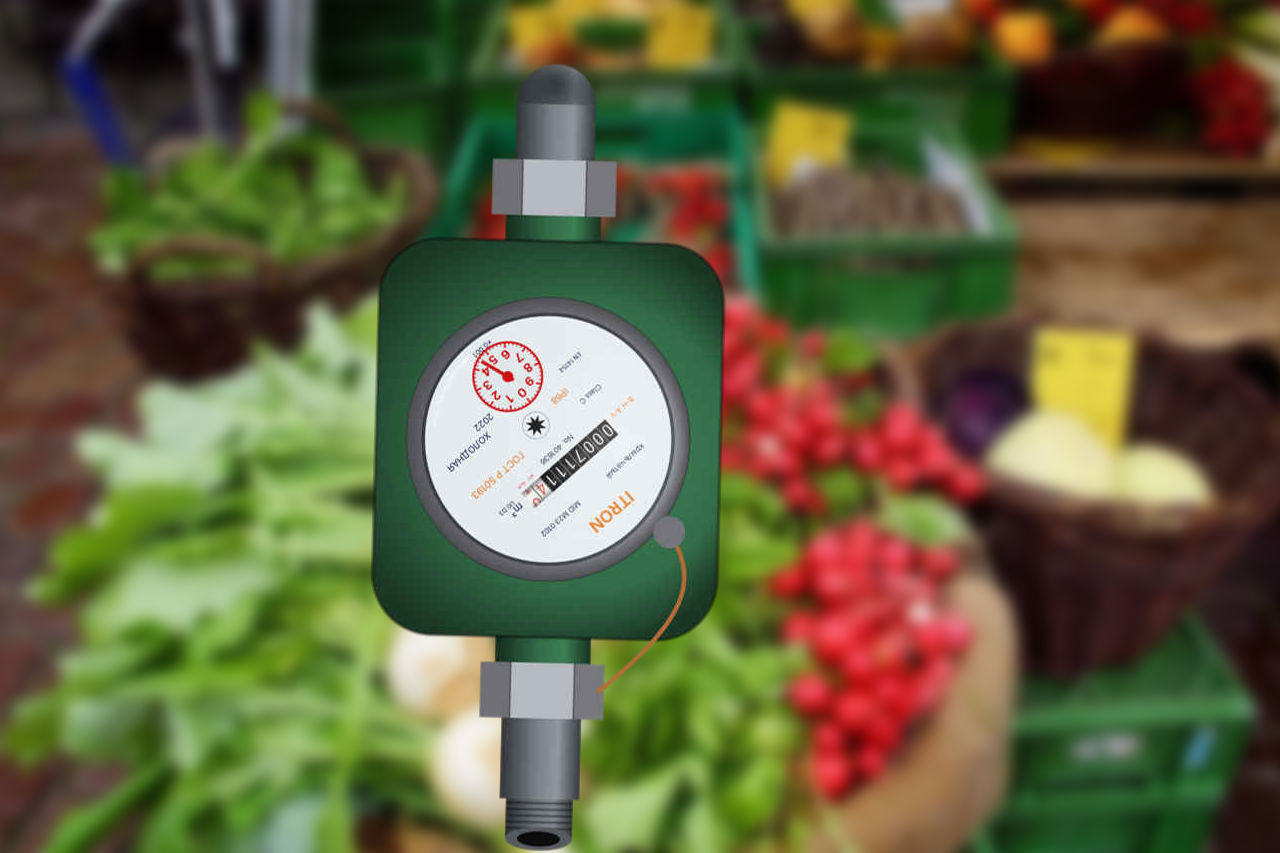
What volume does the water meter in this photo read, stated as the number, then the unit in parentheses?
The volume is 7111.404 (m³)
